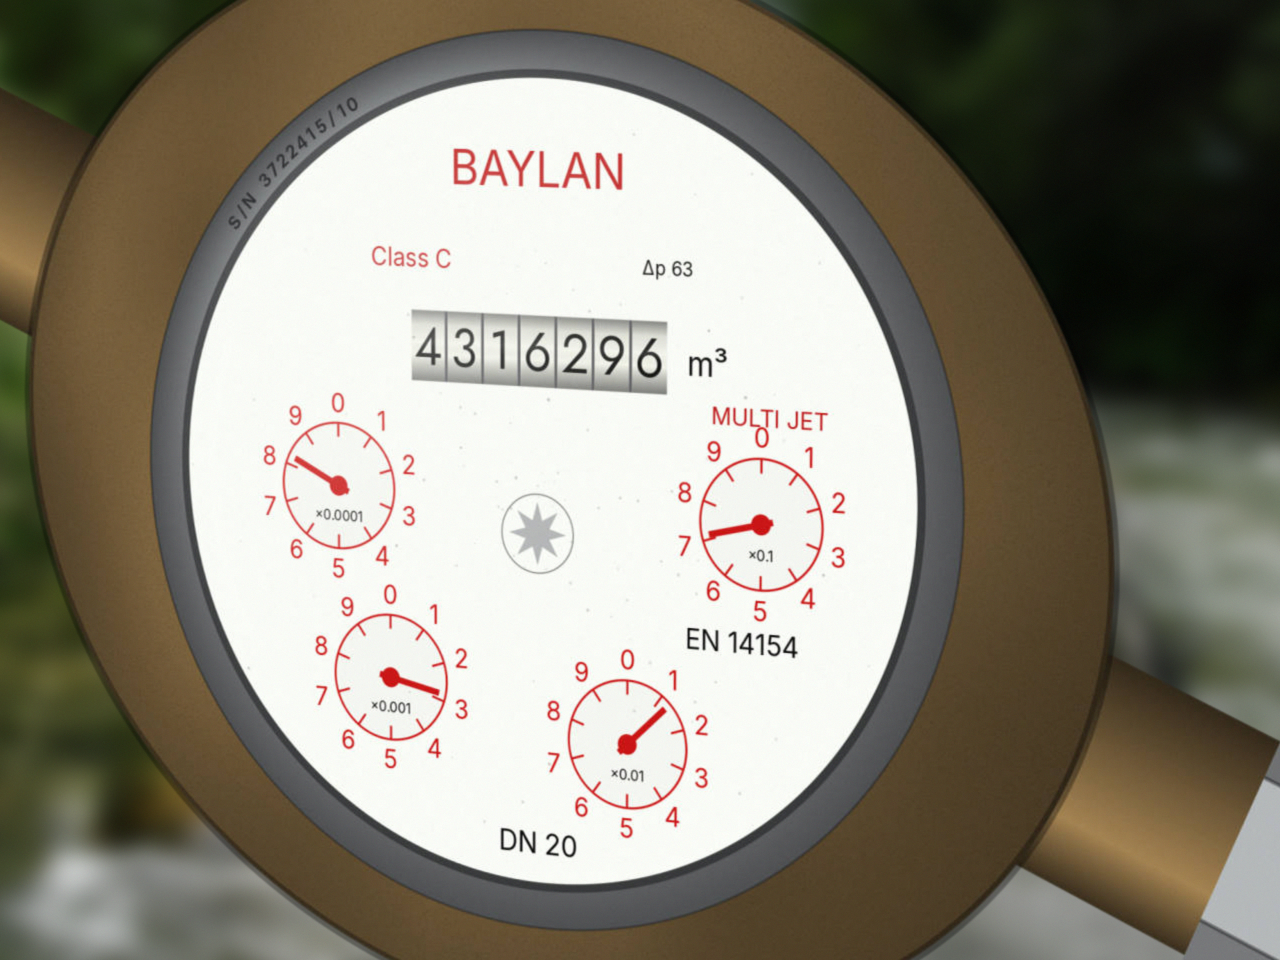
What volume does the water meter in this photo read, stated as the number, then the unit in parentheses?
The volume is 4316296.7128 (m³)
